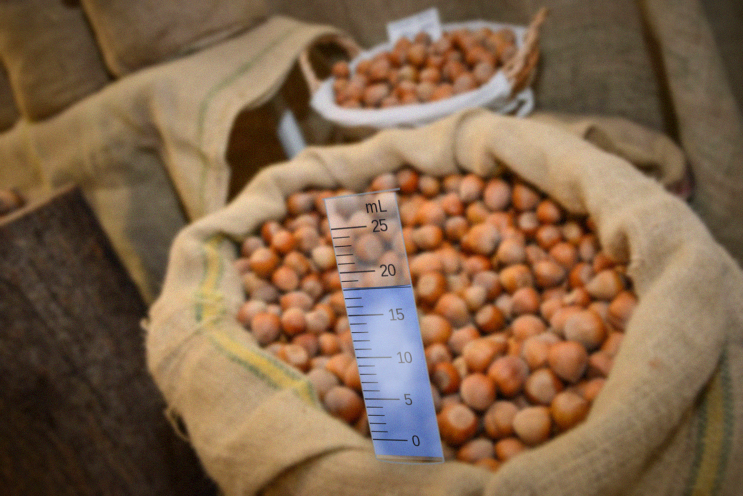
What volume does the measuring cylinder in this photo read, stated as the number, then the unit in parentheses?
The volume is 18 (mL)
